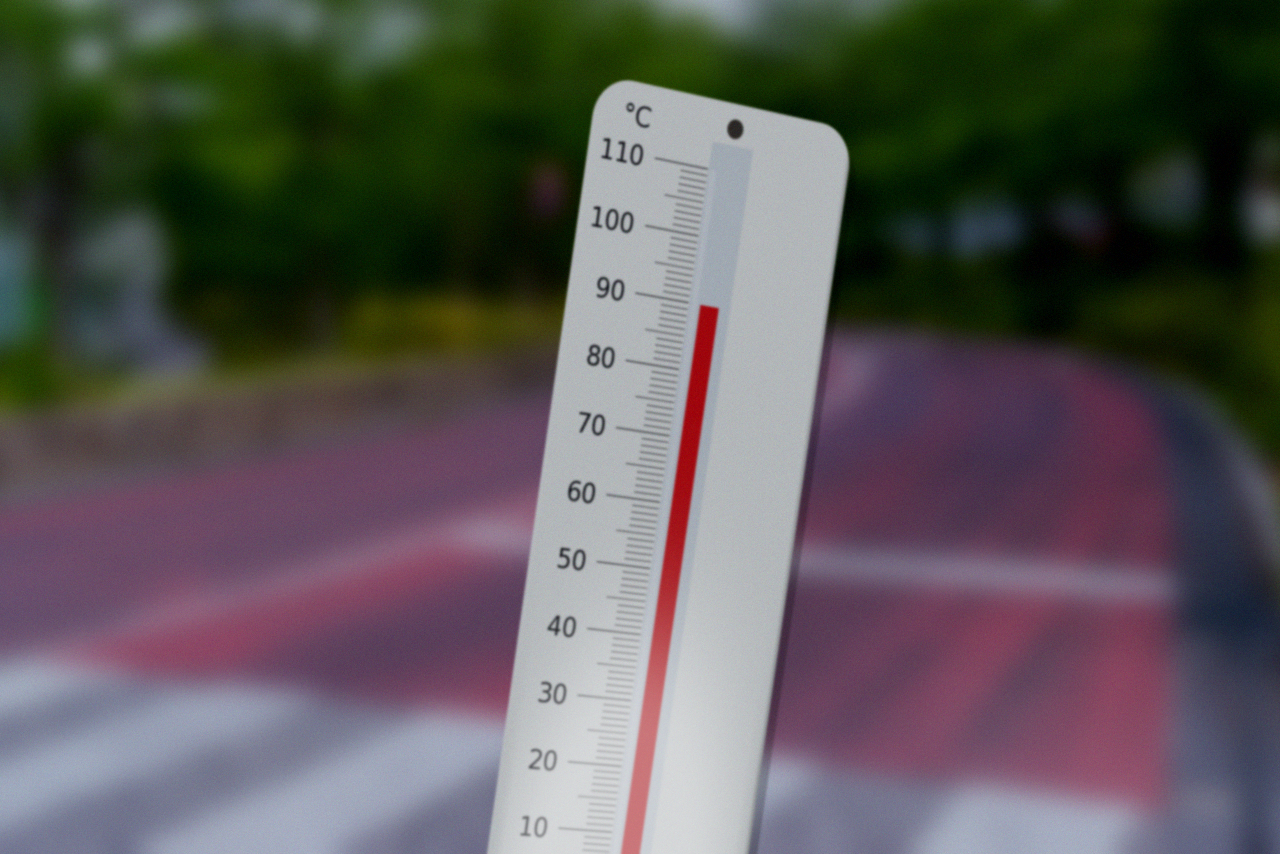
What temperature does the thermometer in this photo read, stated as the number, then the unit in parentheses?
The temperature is 90 (°C)
